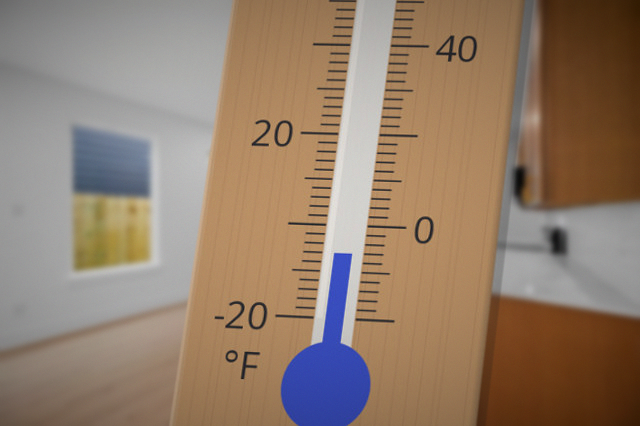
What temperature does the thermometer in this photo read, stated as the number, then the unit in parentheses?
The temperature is -6 (°F)
